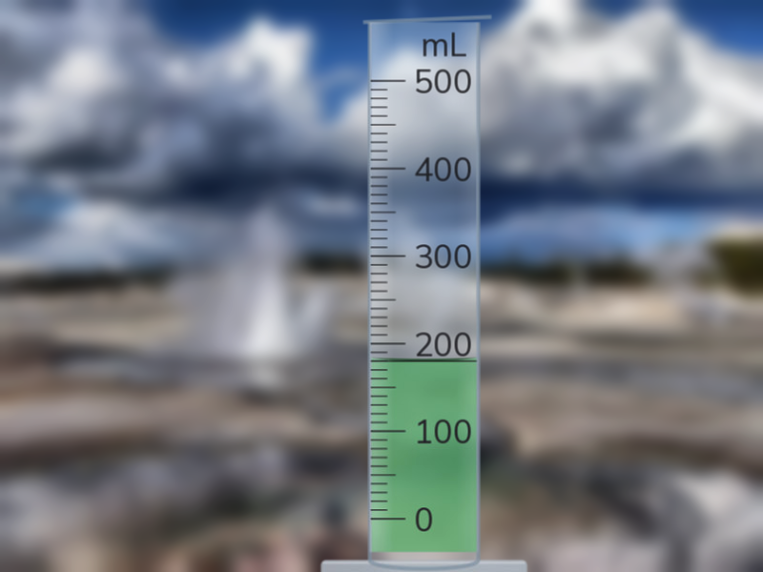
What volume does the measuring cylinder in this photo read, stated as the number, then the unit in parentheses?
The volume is 180 (mL)
